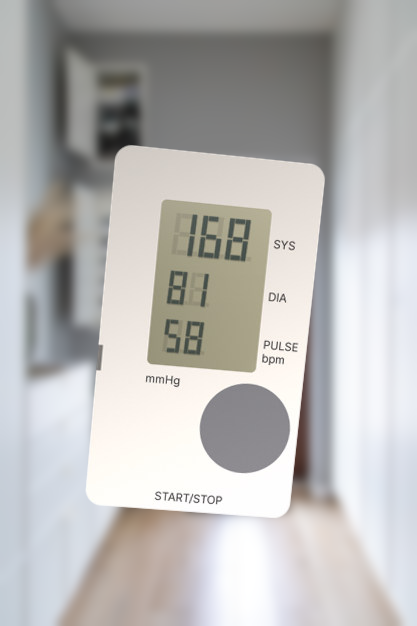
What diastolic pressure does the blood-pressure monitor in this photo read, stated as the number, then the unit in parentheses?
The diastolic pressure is 81 (mmHg)
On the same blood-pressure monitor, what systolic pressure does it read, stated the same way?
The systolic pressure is 168 (mmHg)
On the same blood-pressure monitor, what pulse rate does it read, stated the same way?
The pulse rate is 58 (bpm)
